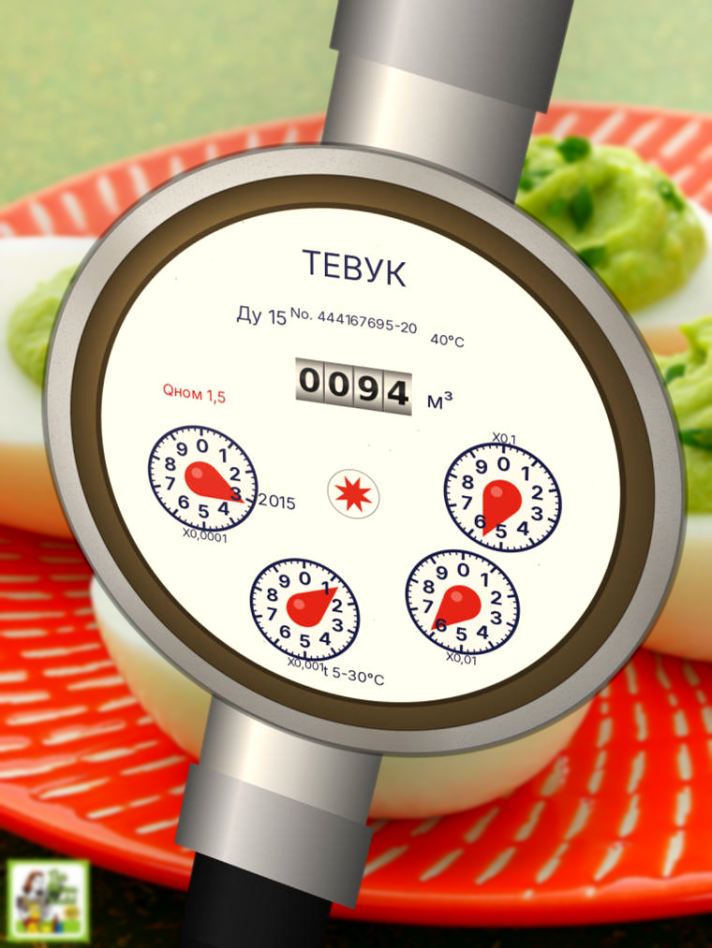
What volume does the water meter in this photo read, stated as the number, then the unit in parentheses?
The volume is 94.5613 (m³)
